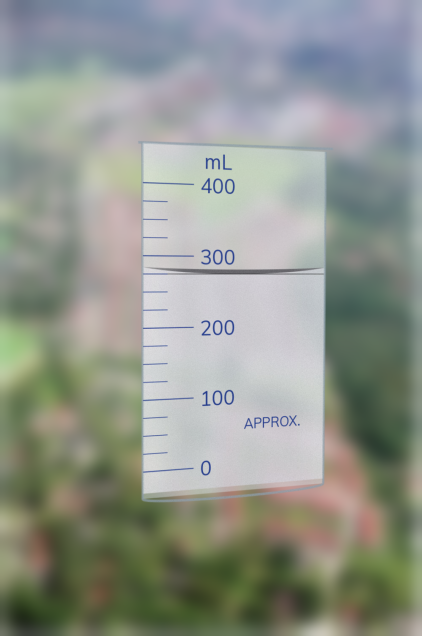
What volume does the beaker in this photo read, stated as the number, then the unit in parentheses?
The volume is 275 (mL)
